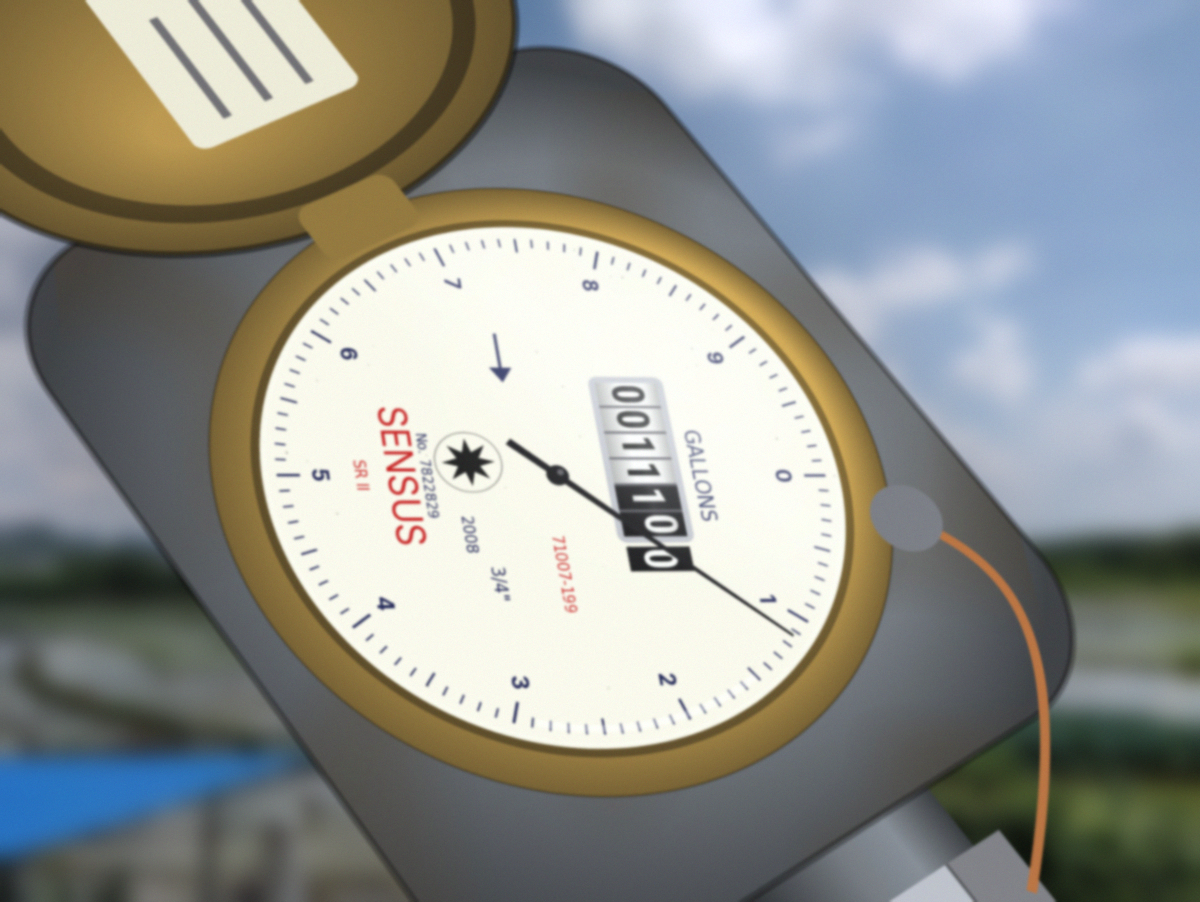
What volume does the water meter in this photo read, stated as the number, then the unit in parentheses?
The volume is 11101.1 (gal)
